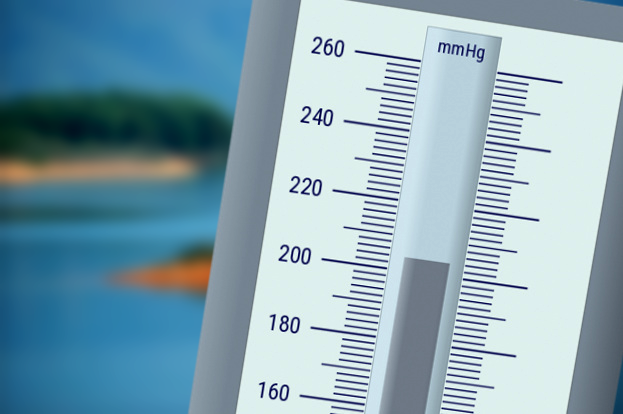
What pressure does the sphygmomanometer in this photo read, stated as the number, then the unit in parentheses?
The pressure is 204 (mmHg)
